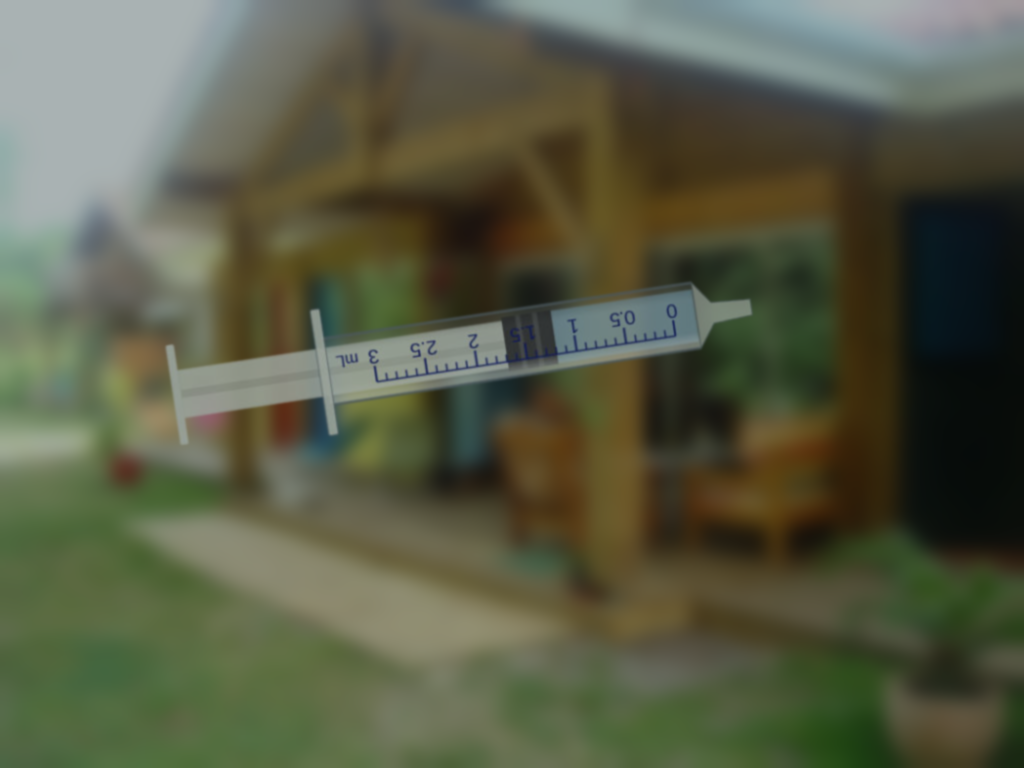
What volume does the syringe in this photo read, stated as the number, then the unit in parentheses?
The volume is 1.2 (mL)
